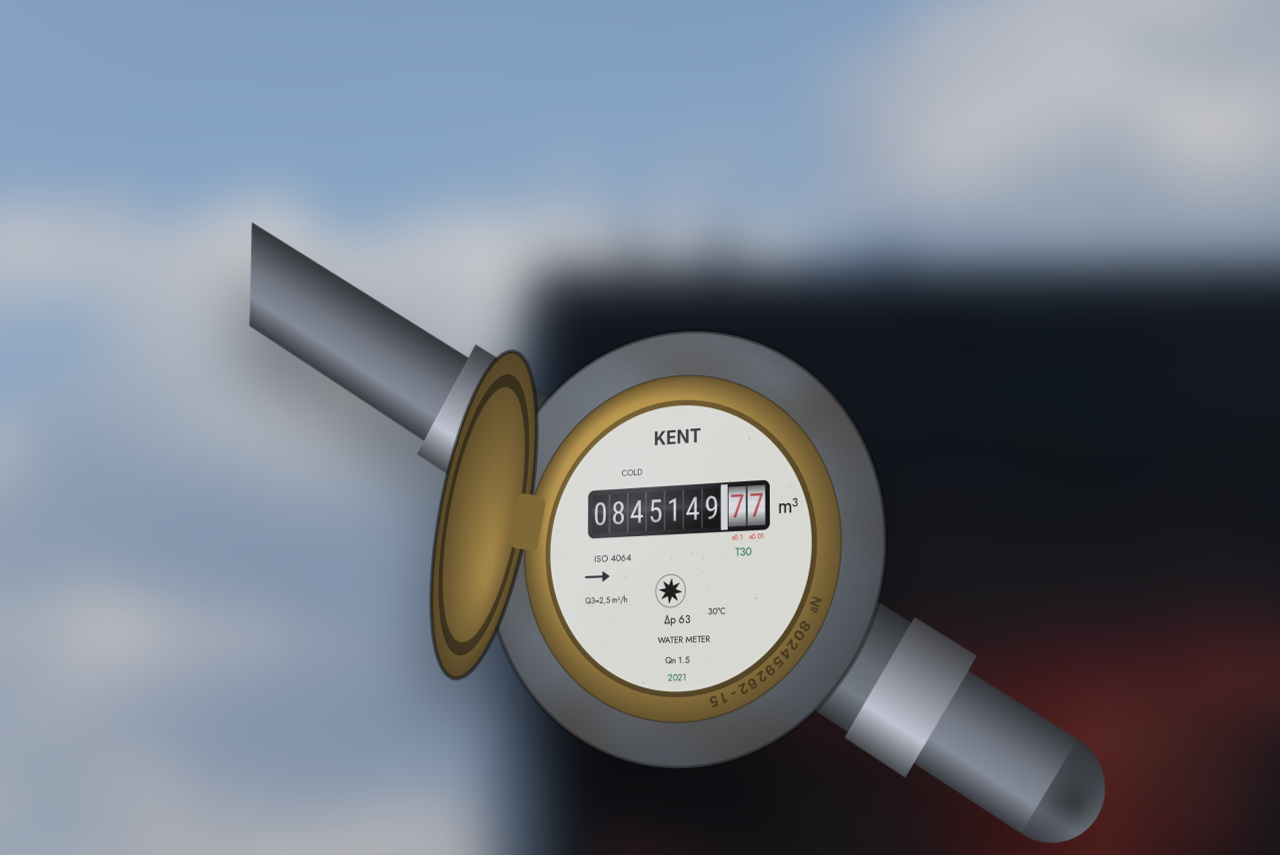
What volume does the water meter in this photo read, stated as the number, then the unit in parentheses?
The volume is 845149.77 (m³)
